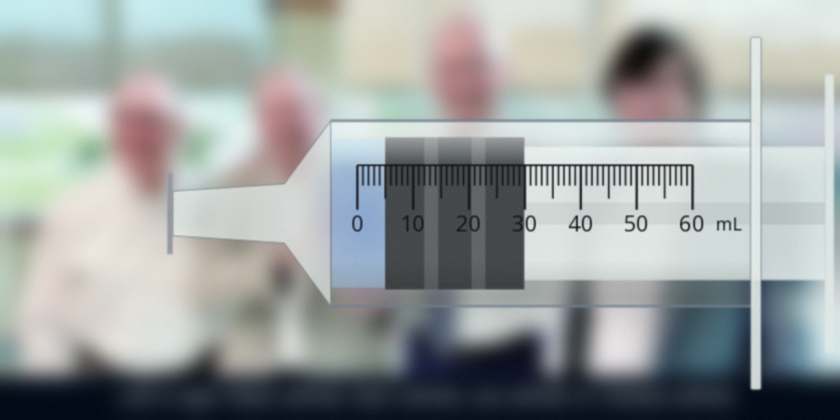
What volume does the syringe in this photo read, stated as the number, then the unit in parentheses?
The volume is 5 (mL)
